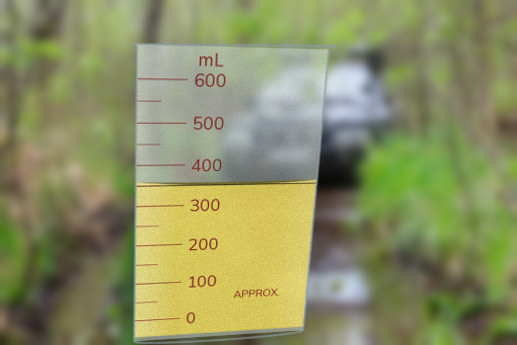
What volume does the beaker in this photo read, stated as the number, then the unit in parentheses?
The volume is 350 (mL)
